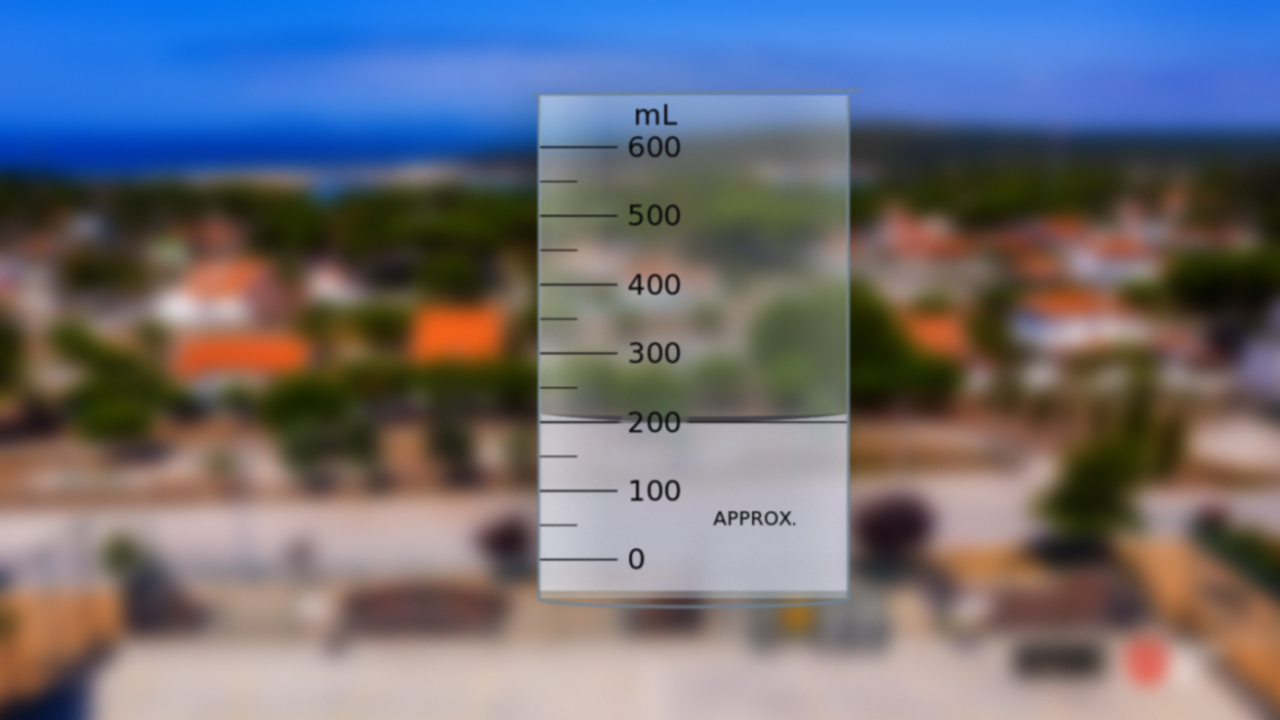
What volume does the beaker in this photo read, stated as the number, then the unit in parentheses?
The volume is 200 (mL)
